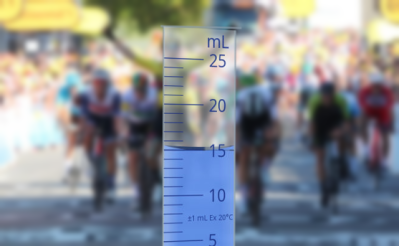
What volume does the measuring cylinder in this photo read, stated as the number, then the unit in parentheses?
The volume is 15 (mL)
